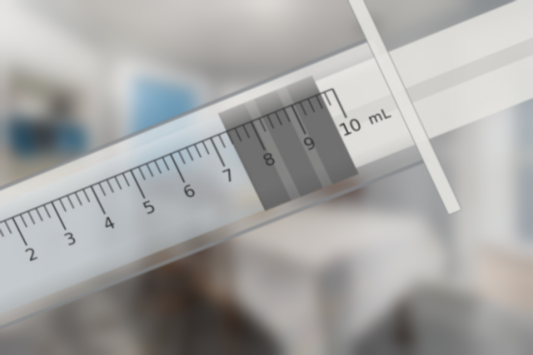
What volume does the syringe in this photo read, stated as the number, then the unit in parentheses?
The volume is 7.4 (mL)
